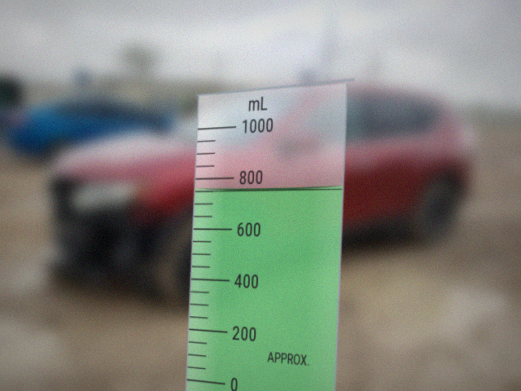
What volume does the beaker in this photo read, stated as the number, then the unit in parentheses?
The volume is 750 (mL)
